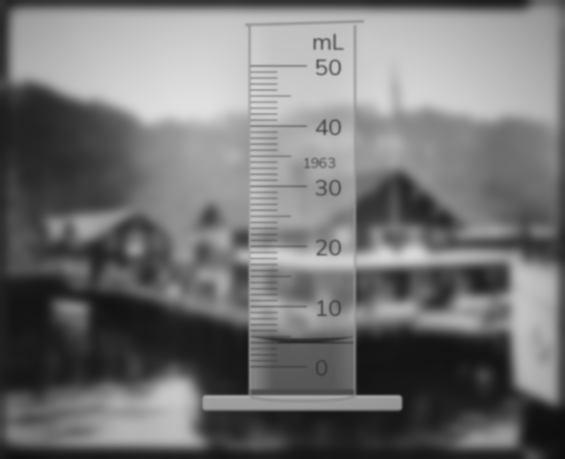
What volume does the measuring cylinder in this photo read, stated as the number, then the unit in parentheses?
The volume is 4 (mL)
